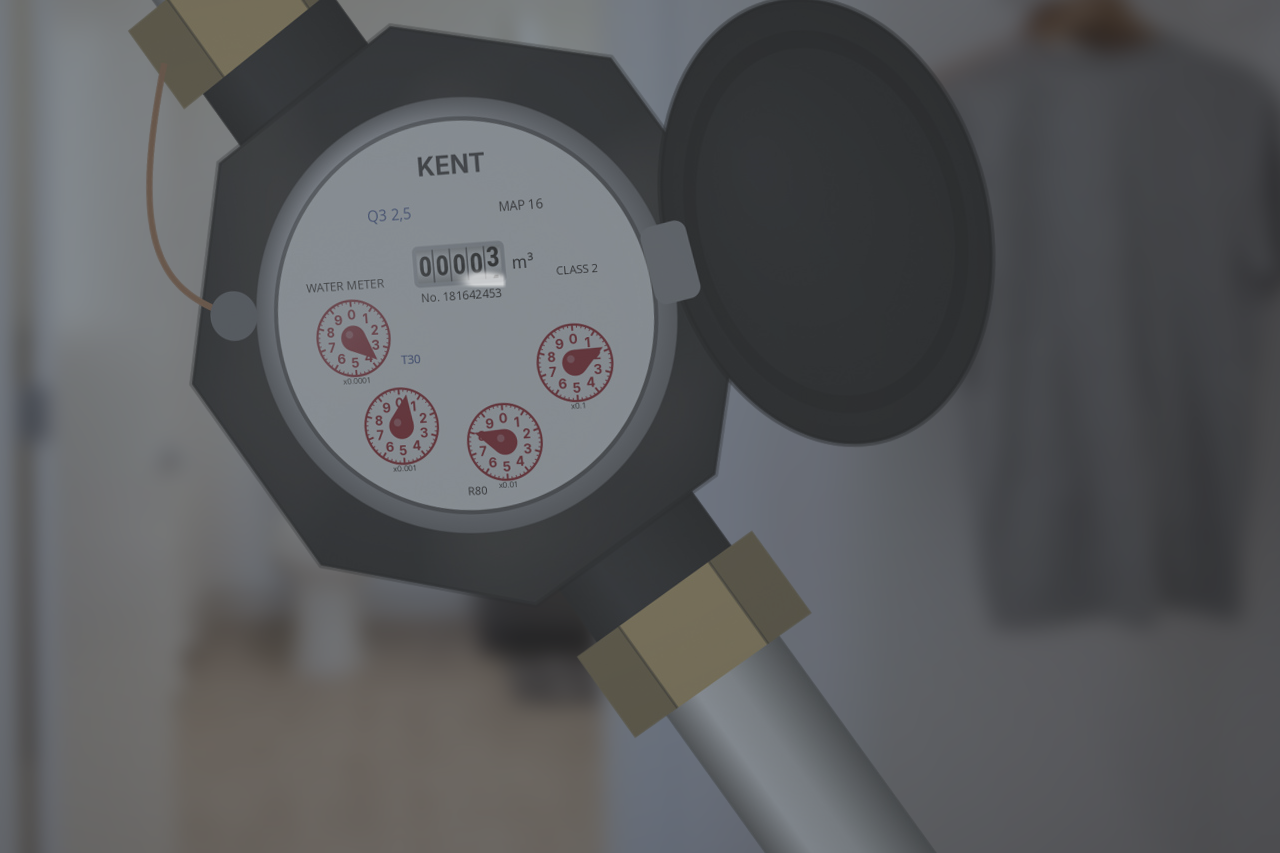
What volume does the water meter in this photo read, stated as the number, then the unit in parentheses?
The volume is 3.1803 (m³)
